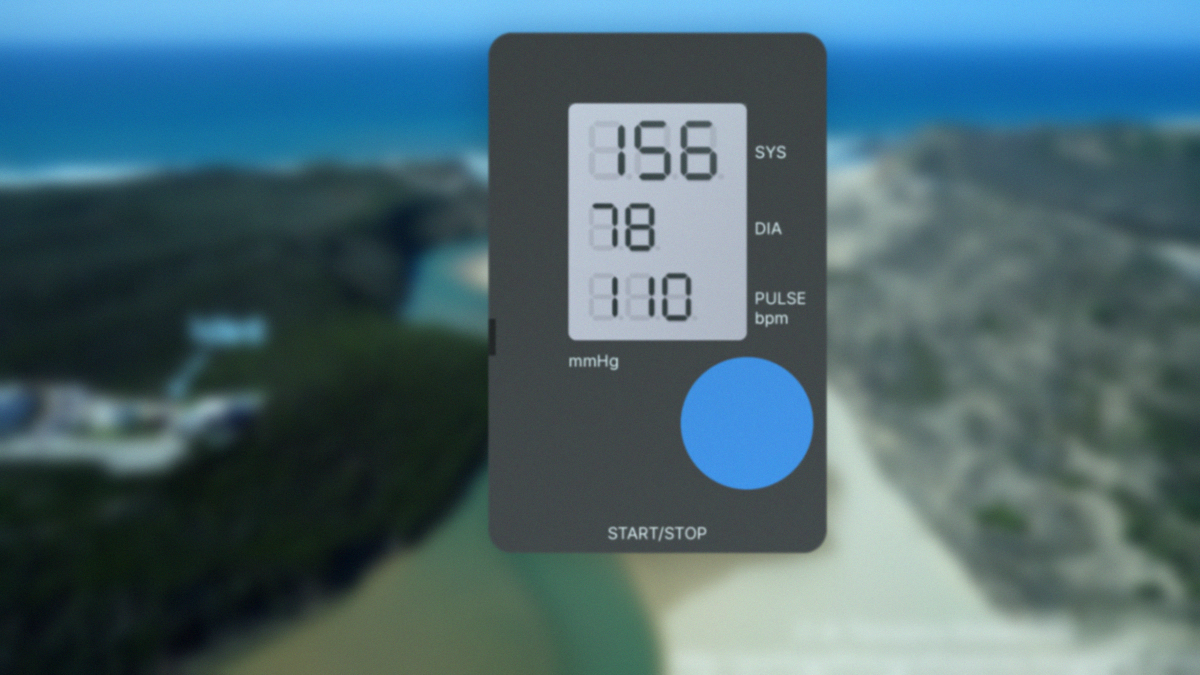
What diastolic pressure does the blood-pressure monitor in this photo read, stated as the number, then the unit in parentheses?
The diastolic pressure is 78 (mmHg)
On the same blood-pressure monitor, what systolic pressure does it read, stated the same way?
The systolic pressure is 156 (mmHg)
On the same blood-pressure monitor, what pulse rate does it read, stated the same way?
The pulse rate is 110 (bpm)
